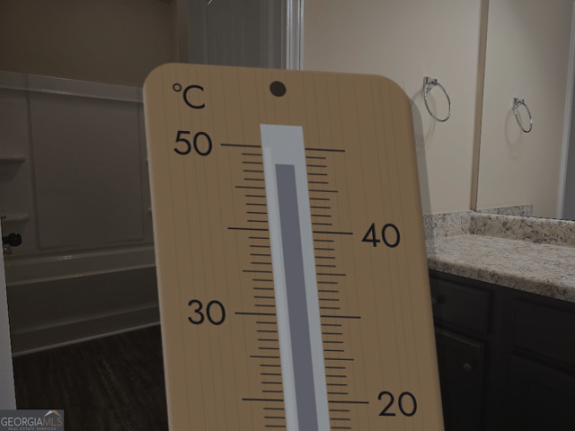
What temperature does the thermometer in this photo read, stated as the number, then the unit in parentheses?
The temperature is 48 (°C)
